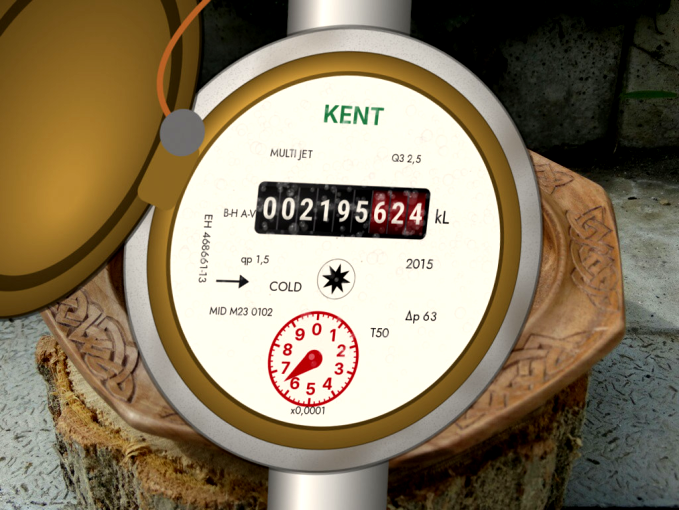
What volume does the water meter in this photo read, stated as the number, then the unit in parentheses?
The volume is 2195.6246 (kL)
